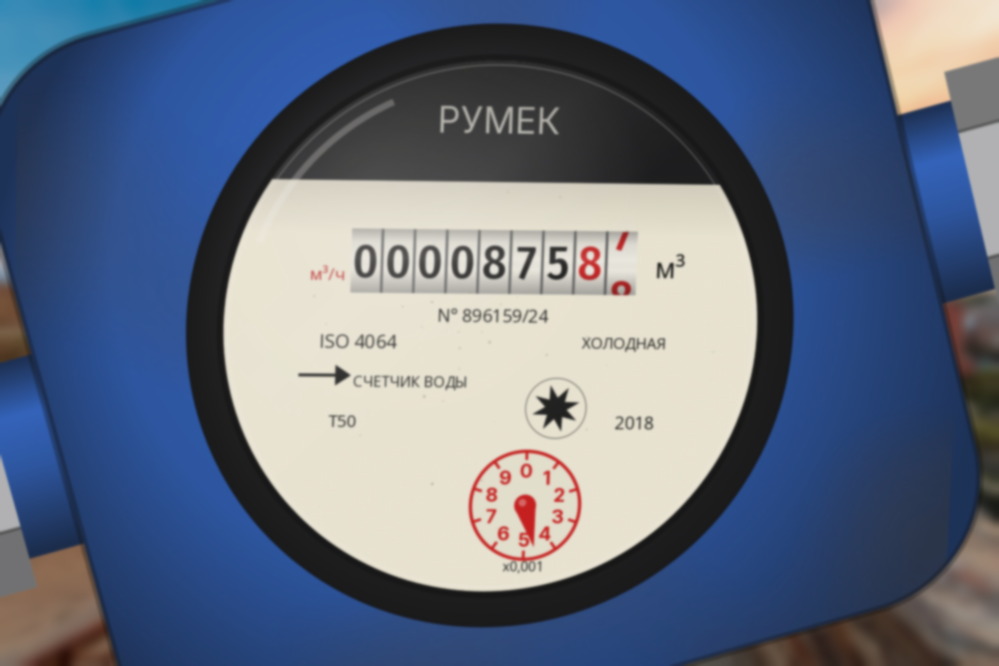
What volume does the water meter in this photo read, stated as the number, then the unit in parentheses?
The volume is 875.874 (m³)
